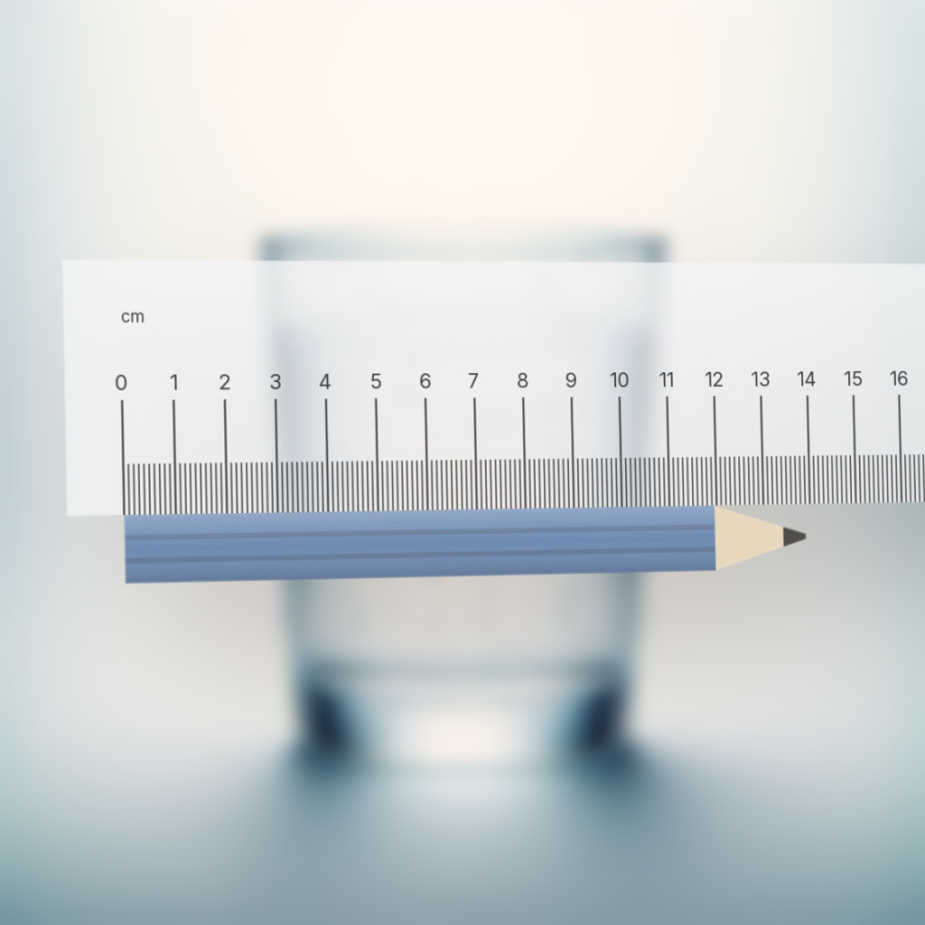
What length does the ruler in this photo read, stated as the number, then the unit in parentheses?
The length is 13.9 (cm)
